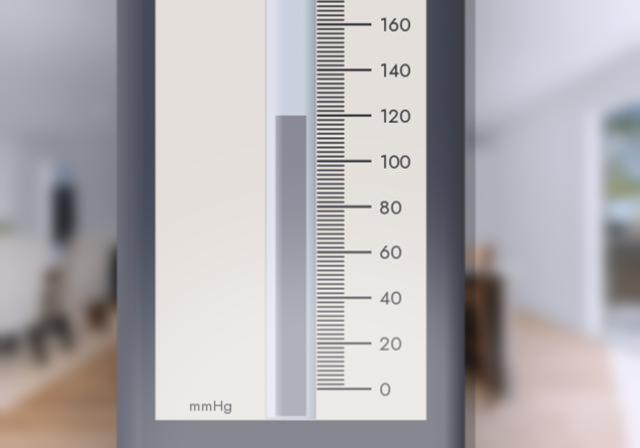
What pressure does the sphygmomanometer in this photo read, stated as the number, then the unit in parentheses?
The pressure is 120 (mmHg)
